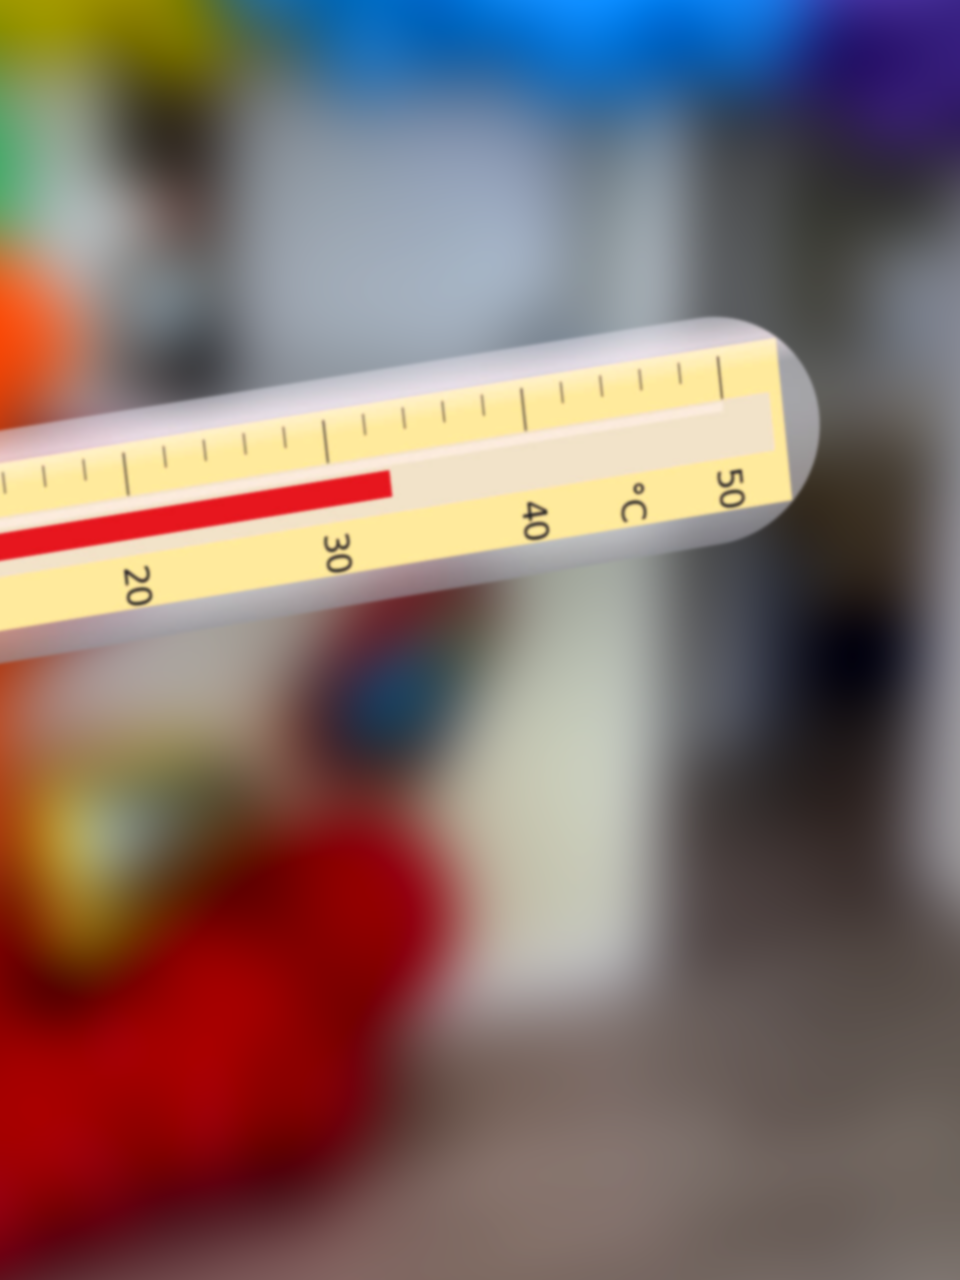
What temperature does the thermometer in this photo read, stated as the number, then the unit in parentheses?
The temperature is 33 (°C)
